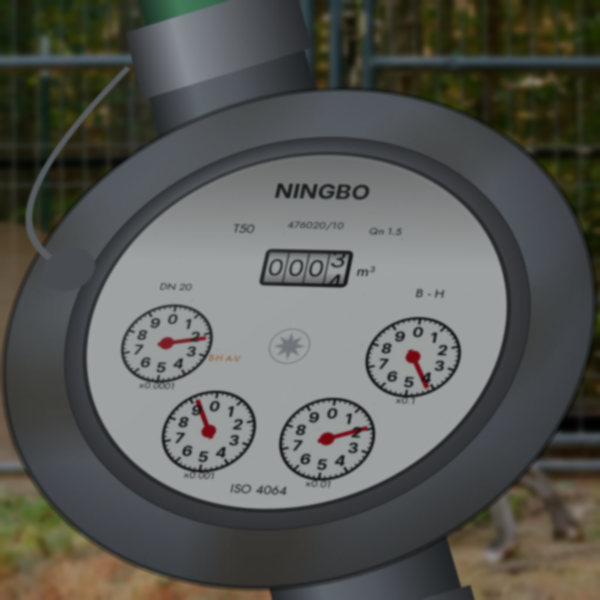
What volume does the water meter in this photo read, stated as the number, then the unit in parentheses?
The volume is 3.4192 (m³)
